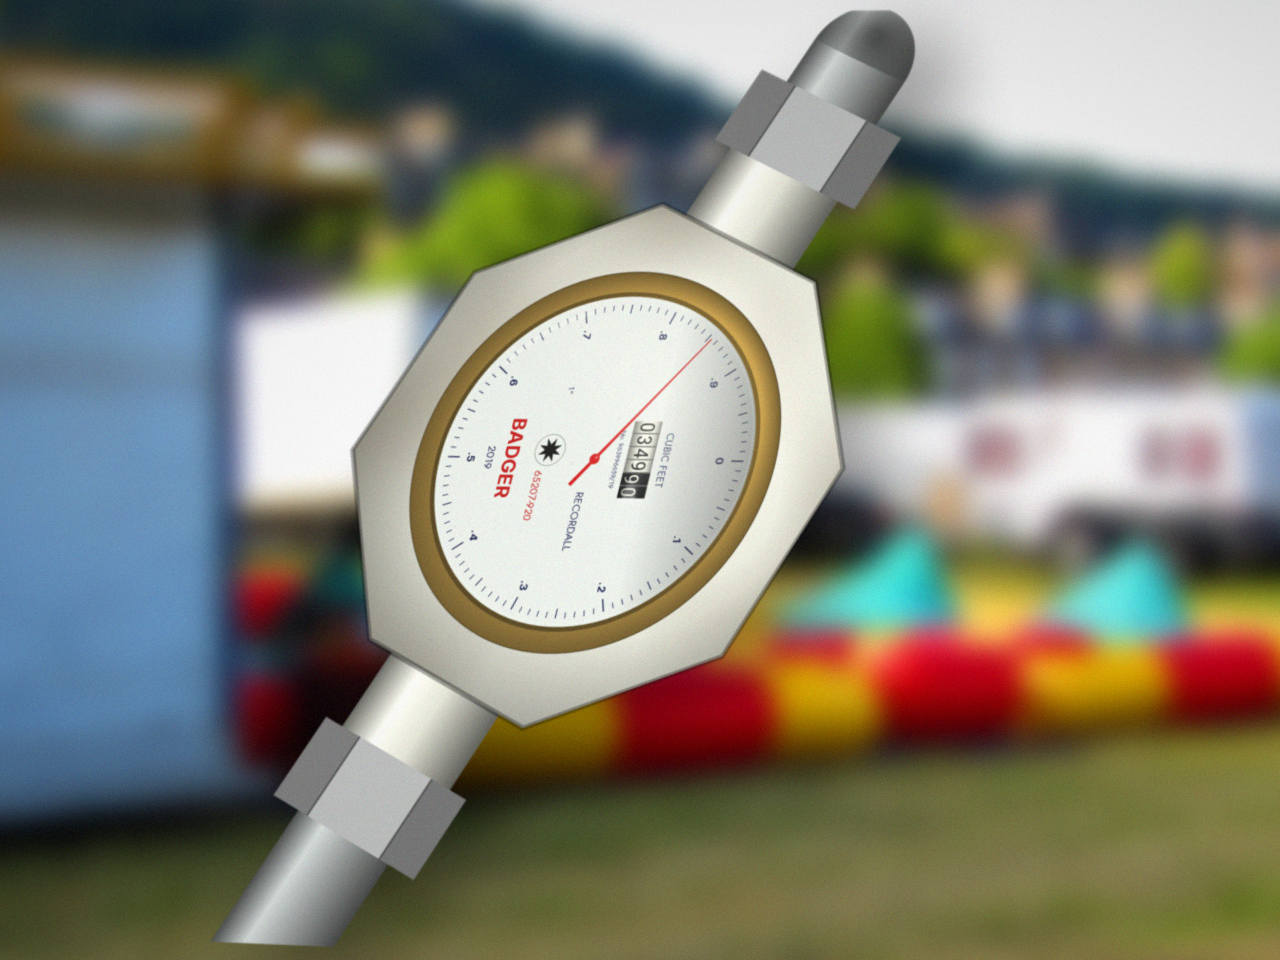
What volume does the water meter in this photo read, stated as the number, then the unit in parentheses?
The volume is 34989.85 (ft³)
